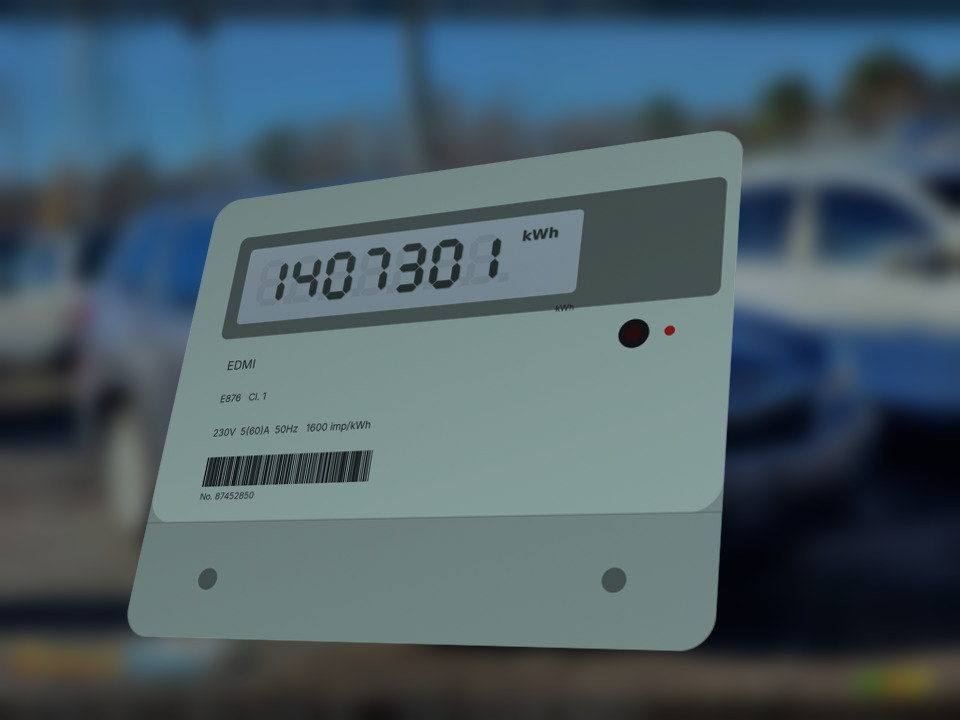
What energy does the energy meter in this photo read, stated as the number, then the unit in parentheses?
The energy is 1407301 (kWh)
